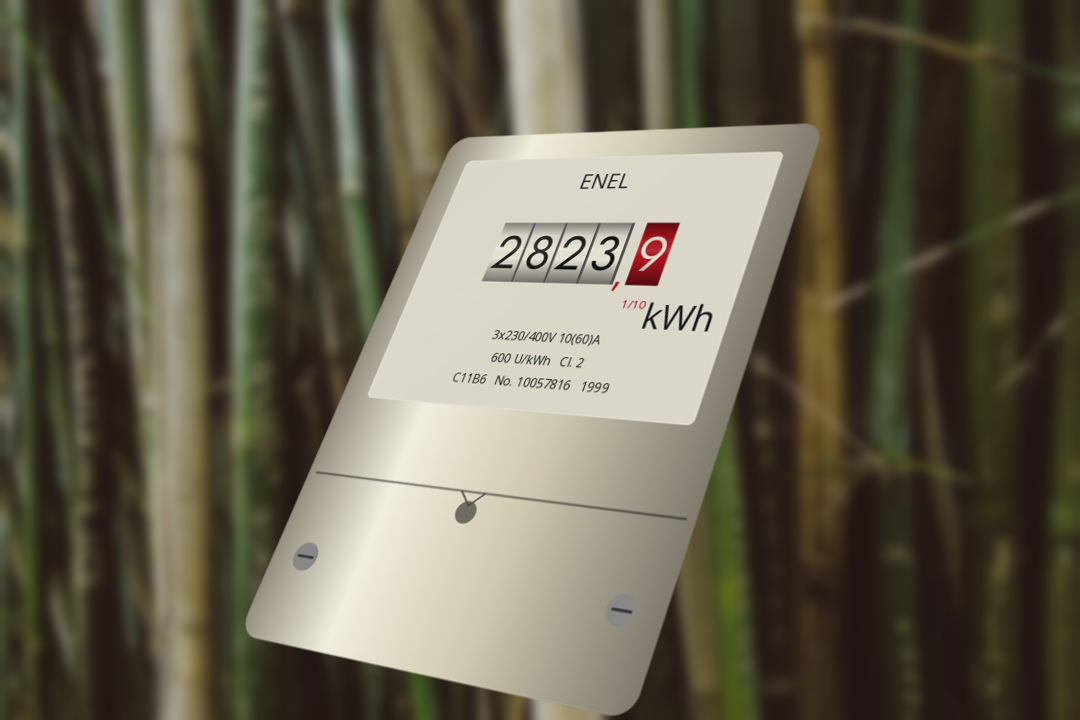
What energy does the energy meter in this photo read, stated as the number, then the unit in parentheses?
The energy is 2823.9 (kWh)
